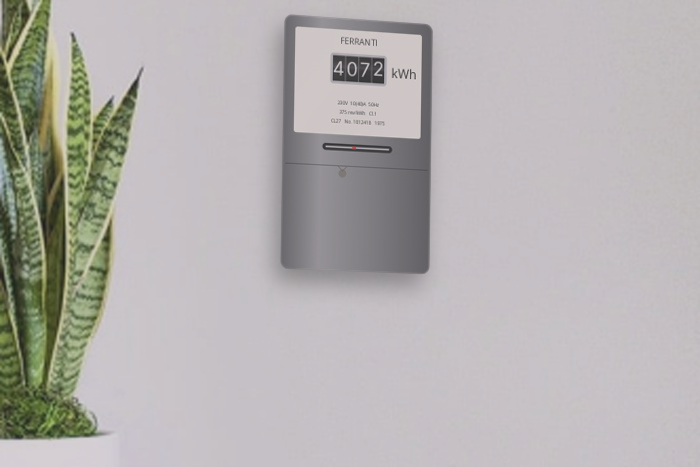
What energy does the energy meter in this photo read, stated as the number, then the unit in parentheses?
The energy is 4072 (kWh)
